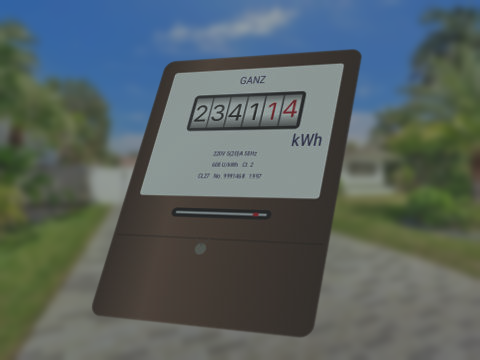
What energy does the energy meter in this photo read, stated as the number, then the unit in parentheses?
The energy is 2341.14 (kWh)
